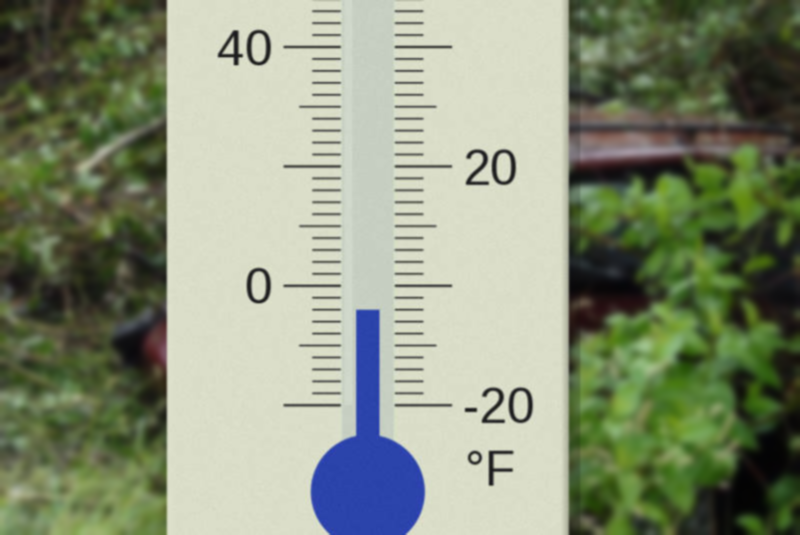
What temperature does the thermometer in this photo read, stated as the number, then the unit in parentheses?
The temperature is -4 (°F)
